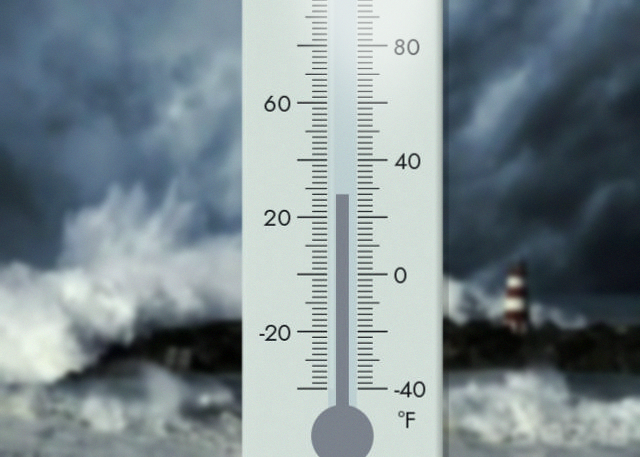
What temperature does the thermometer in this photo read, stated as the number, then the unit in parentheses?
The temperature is 28 (°F)
